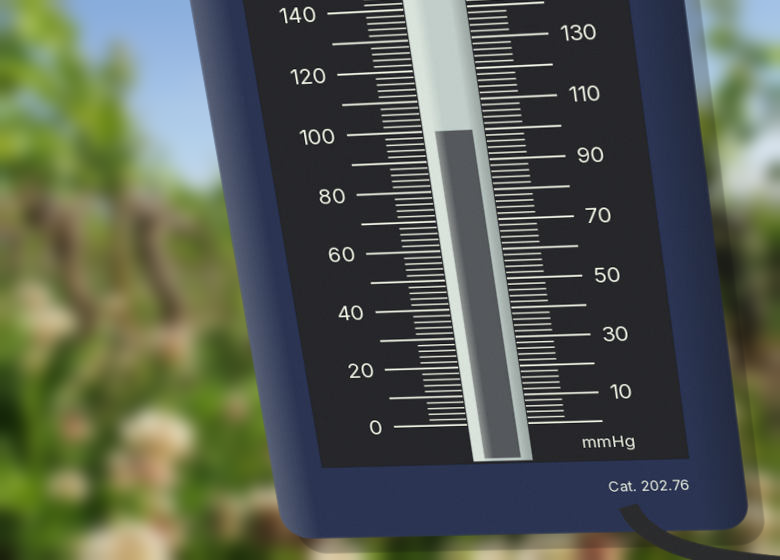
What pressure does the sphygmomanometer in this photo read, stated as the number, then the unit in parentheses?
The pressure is 100 (mmHg)
